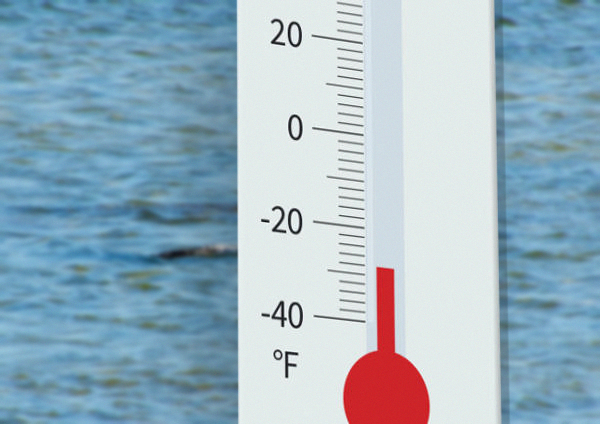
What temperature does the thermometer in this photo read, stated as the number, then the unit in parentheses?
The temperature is -28 (°F)
